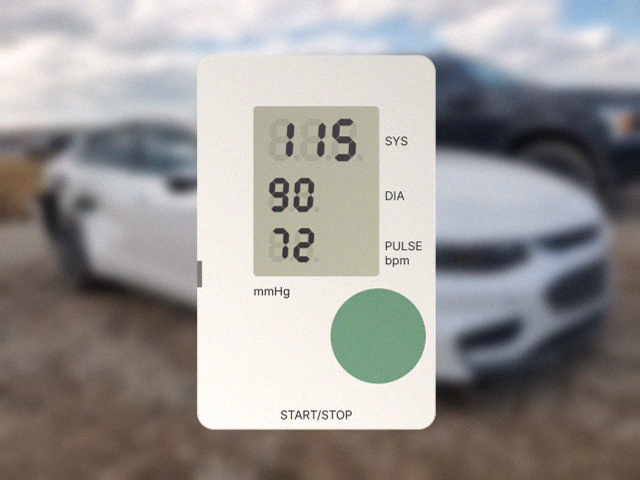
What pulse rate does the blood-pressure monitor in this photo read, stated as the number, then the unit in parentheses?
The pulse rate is 72 (bpm)
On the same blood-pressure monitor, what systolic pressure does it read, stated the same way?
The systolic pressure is 115 (mmHg)
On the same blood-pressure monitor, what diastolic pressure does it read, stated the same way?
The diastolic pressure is 90 (mmHg)
